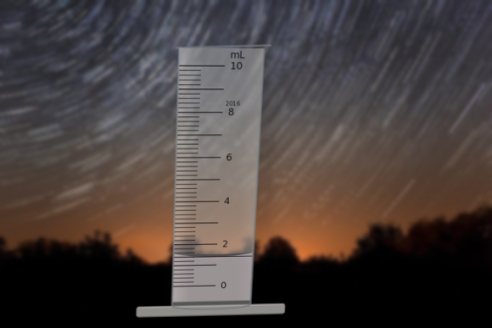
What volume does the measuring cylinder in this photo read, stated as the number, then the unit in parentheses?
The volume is 1.4 (mL)
